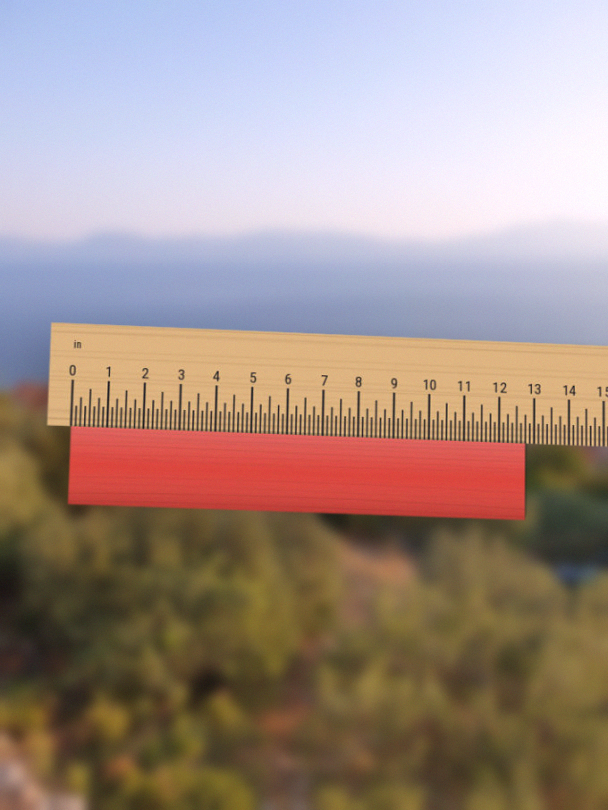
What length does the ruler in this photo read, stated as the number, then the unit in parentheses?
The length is 12.75 (in)
